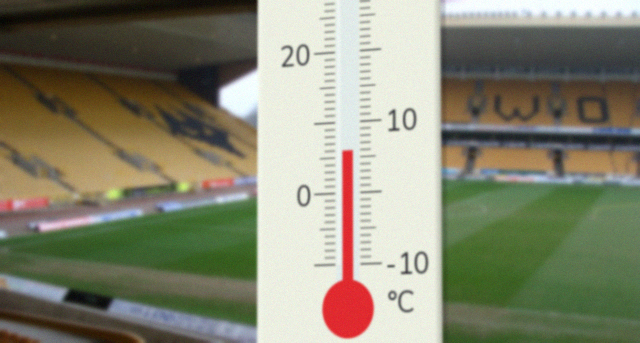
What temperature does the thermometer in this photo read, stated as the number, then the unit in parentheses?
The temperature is 6 (°C)
